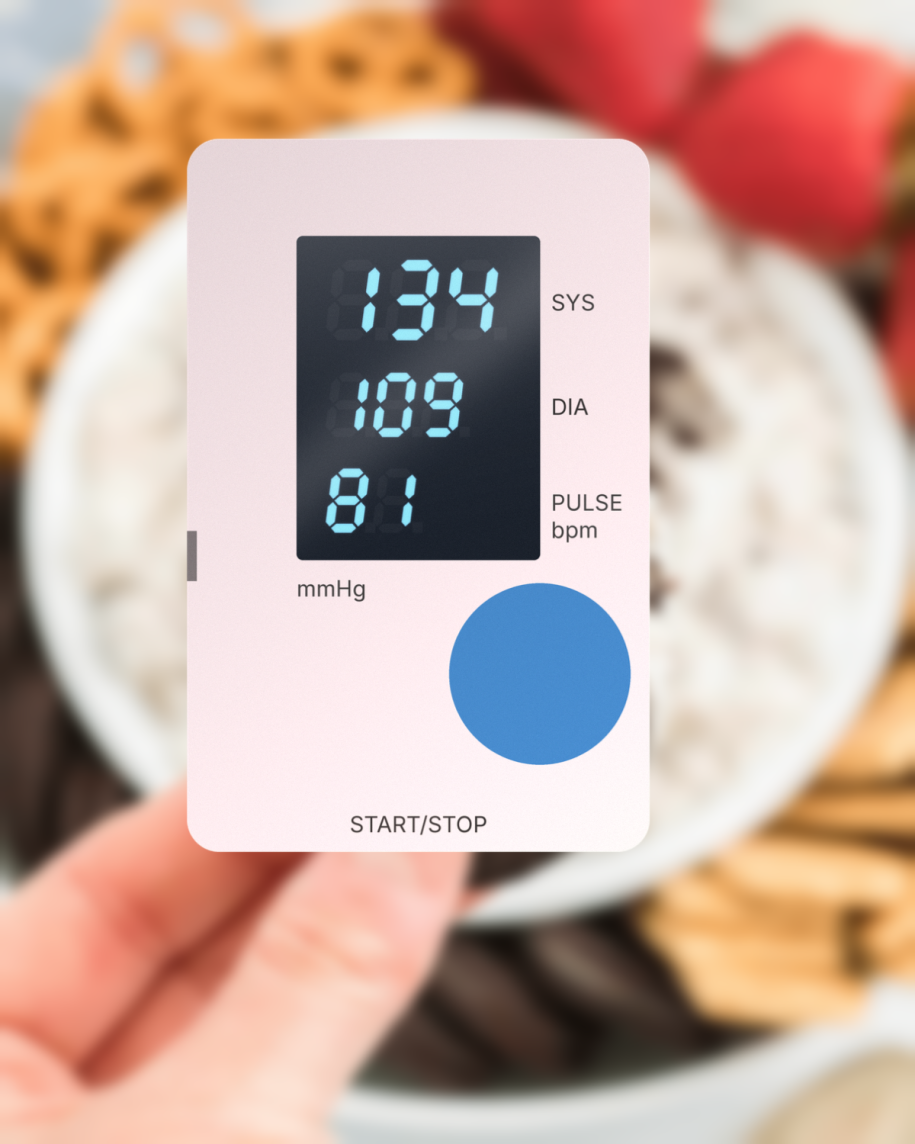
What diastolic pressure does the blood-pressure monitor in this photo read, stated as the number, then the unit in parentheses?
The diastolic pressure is 109 (mmHg)
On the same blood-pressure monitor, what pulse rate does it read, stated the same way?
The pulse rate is 81 (bpm)
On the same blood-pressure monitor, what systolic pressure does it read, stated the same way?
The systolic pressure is 134 (mmHg)
